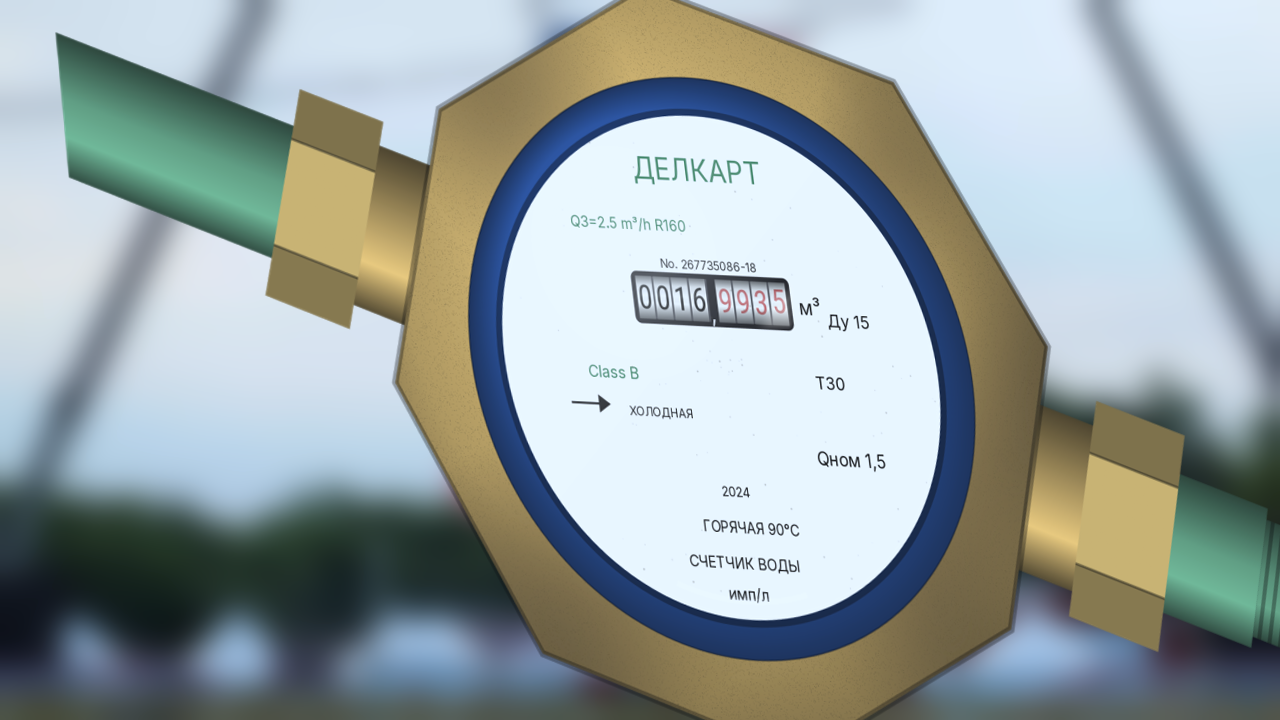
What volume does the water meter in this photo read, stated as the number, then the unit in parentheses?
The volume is 16.9935 (m³)
